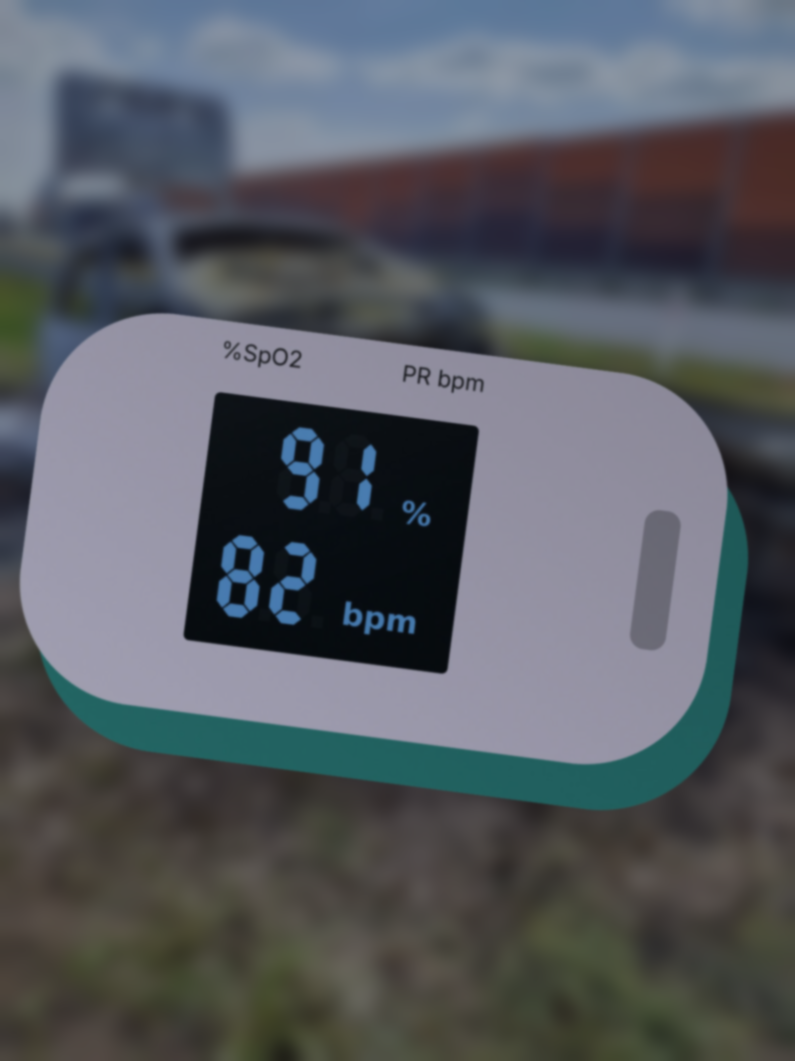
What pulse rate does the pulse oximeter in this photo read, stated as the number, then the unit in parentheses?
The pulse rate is 82 (bpm)
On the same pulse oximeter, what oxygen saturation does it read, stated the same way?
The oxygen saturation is 91 (%)
